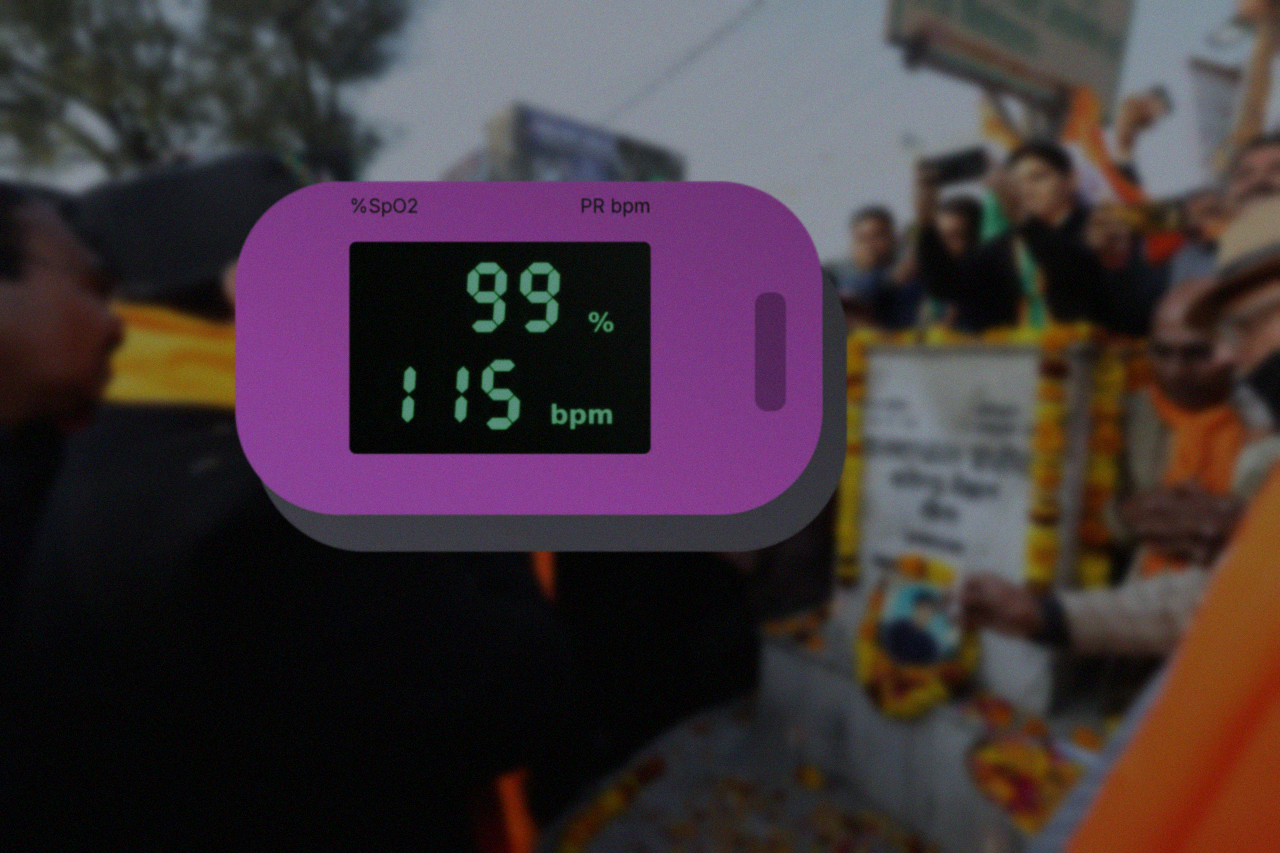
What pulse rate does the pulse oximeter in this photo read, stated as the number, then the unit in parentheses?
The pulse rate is 115 (bpm)
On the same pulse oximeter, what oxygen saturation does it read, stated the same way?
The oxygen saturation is 99 (%)
